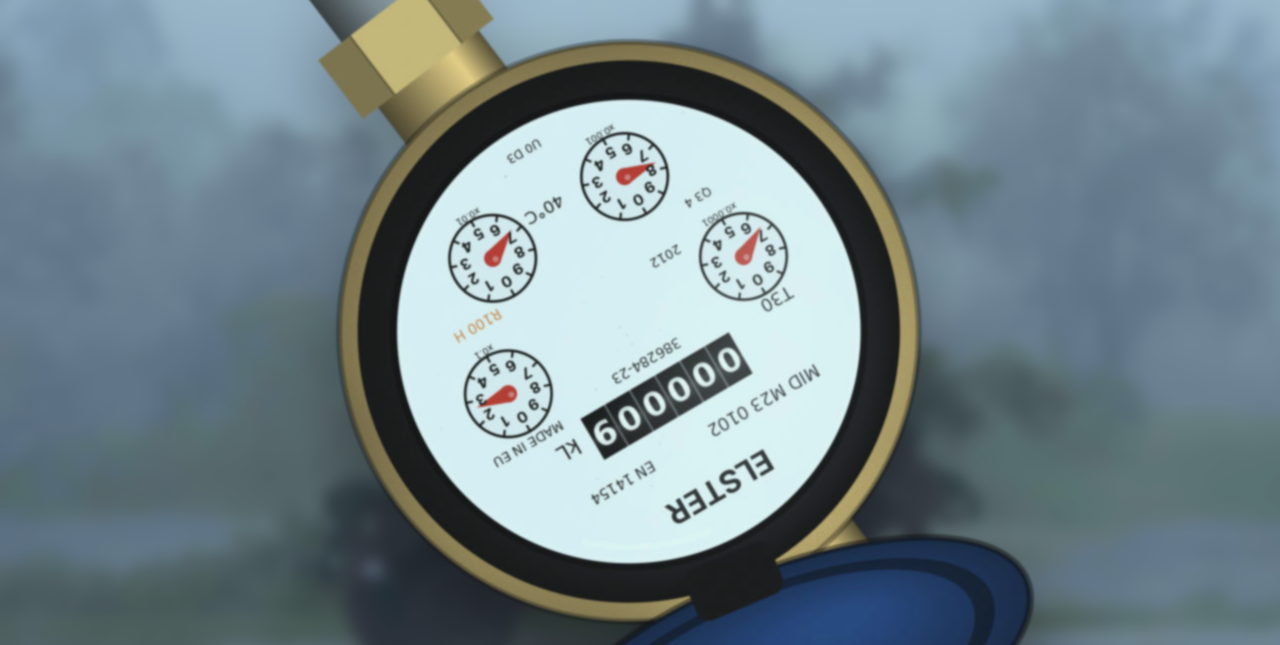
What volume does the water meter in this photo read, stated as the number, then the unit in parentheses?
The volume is 9.2676 (kL)
